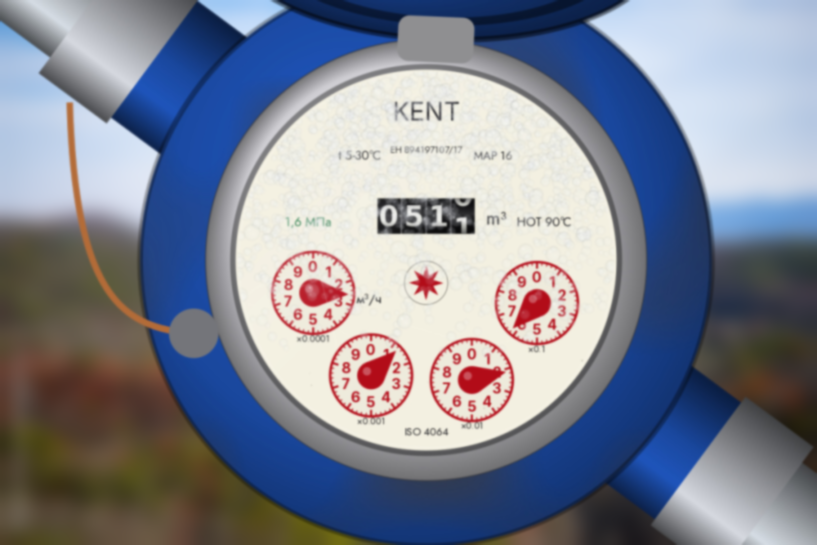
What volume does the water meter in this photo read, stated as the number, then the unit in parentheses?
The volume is 510.6212 (m³)
